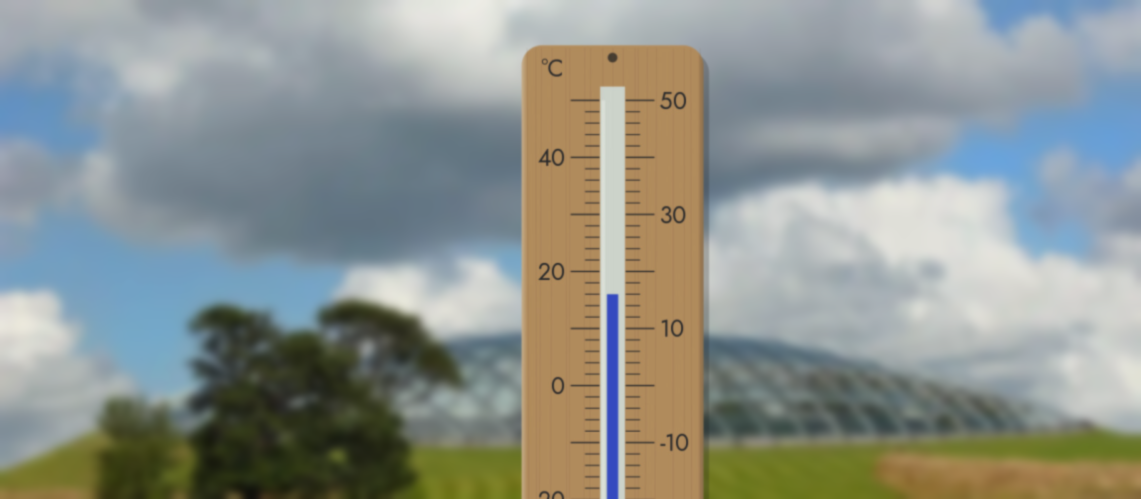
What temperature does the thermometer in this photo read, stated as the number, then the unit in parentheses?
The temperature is 16 (°C)
